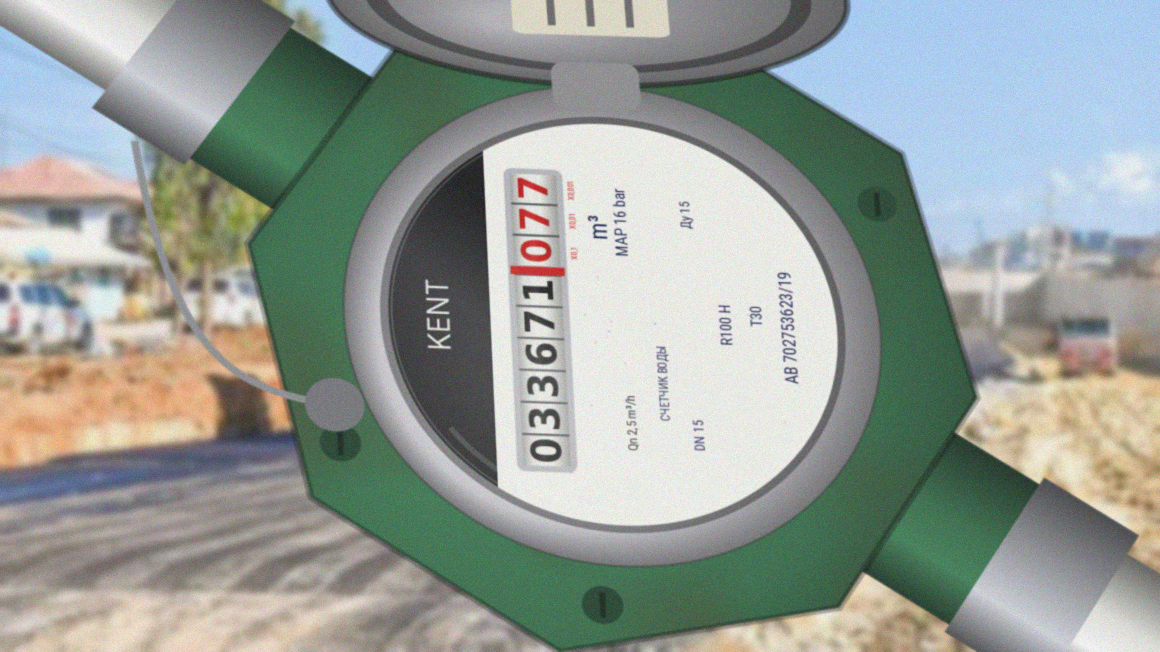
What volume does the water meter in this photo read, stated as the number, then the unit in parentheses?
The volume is 33671.077 (m³)
